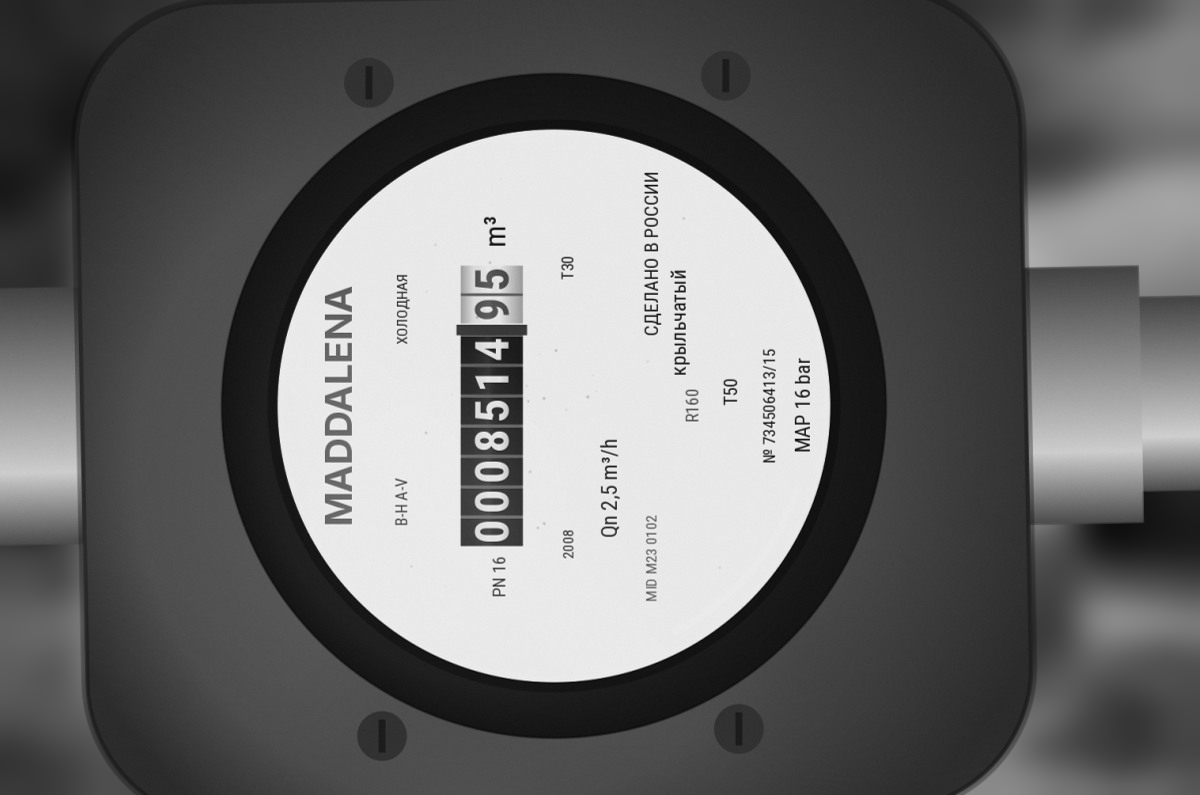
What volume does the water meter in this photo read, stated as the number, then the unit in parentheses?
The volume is 8514.95 (m³)
